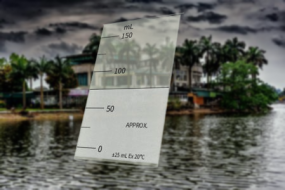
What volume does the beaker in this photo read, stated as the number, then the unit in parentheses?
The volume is 75 (mL)
